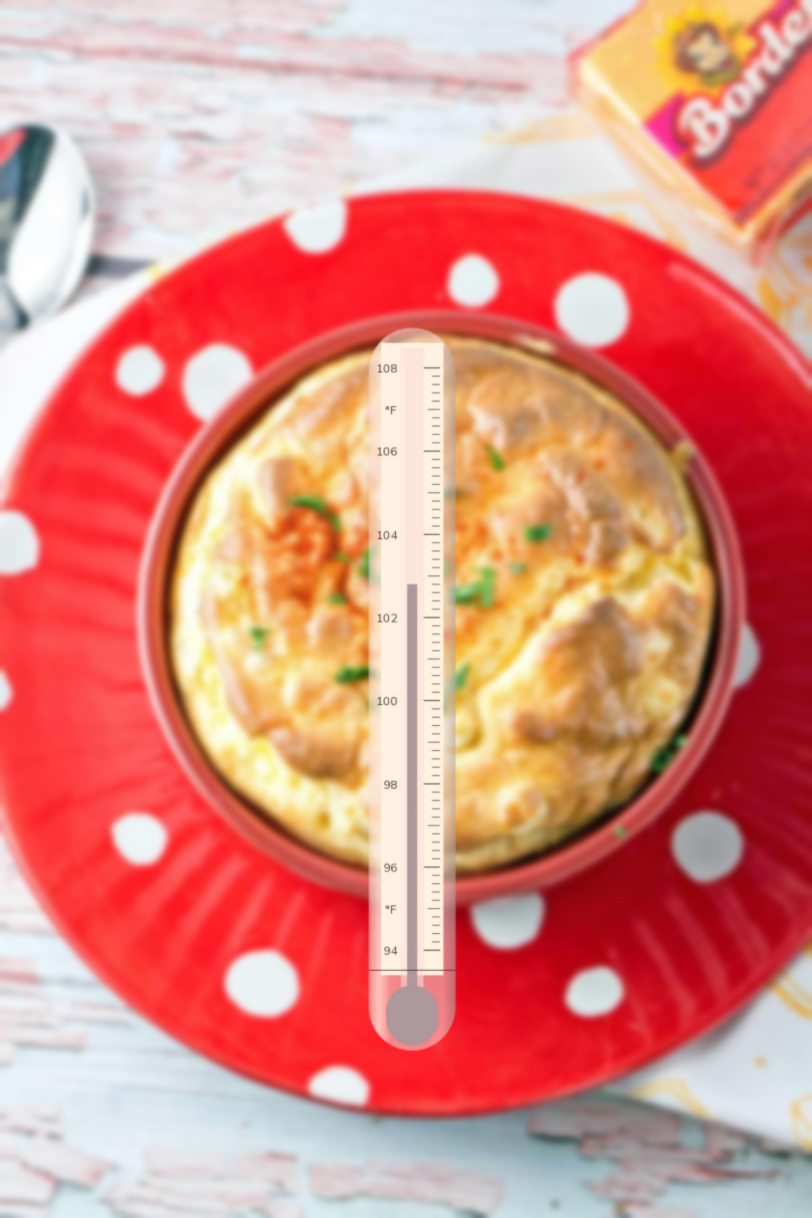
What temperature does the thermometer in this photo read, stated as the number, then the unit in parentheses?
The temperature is 102.8 (°F)
